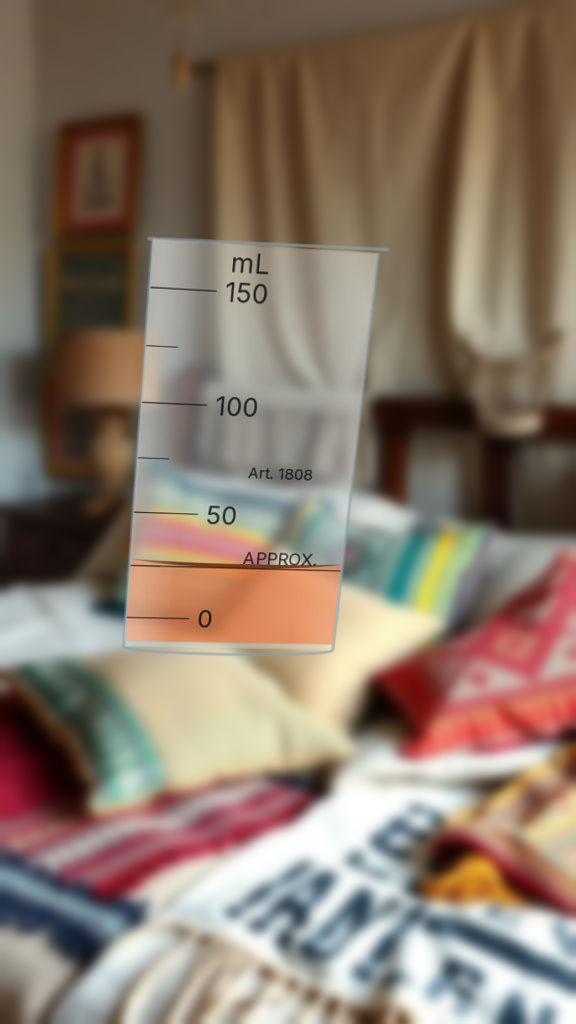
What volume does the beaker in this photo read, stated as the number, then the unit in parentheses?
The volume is 25 (mL)
